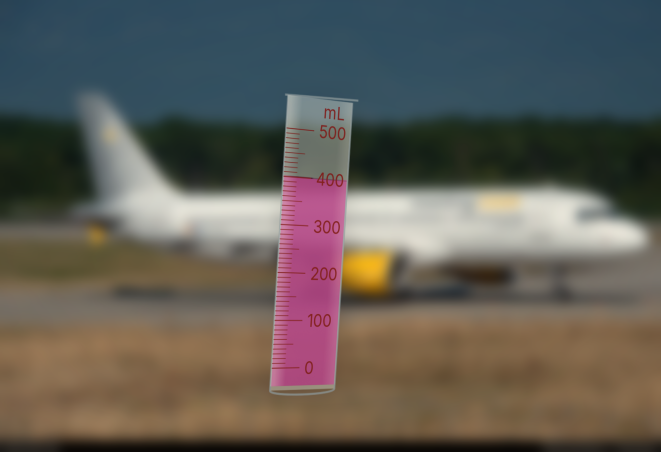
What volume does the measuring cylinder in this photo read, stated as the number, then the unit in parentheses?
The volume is 400 (mL)
